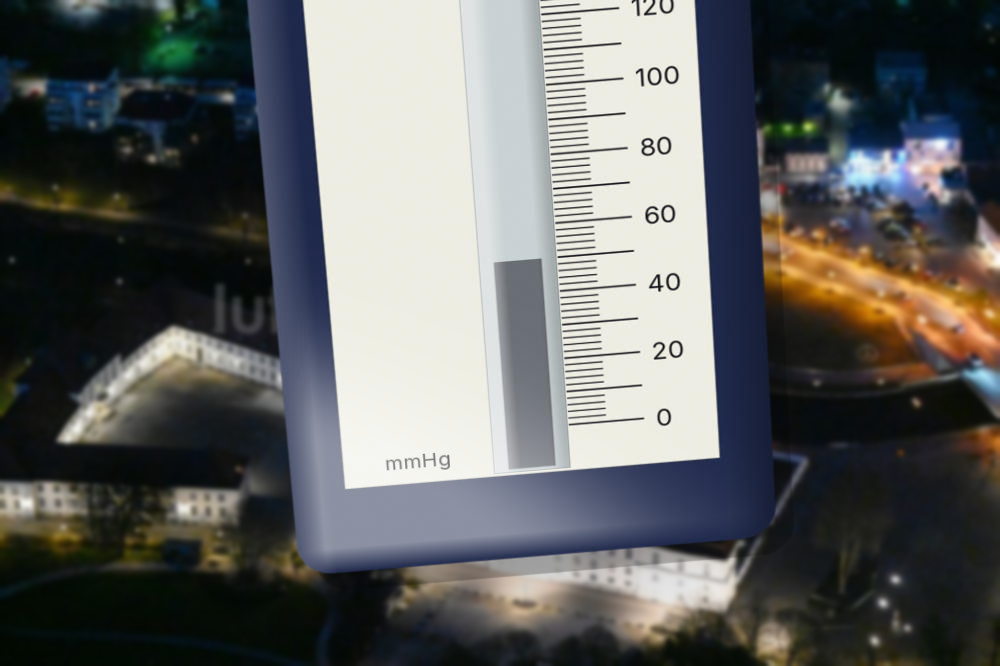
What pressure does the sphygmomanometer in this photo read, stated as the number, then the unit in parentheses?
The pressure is 50 (mmHg)
